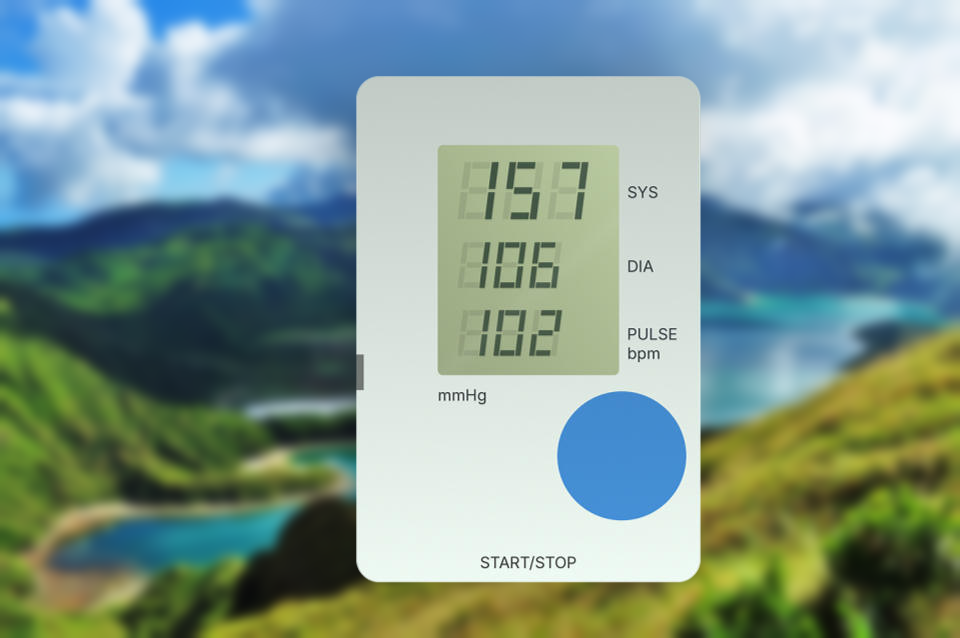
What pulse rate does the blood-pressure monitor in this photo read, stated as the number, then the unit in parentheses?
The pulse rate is 102 (bpm)
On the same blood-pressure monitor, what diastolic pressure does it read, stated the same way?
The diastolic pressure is 106 (mmHg)
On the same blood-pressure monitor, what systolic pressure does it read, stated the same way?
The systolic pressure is 157 (mmHg)
